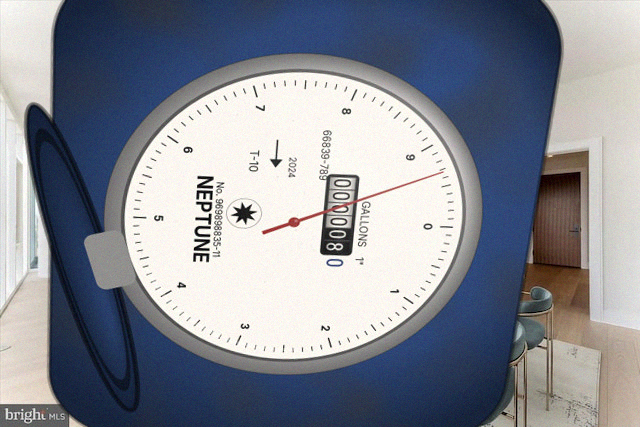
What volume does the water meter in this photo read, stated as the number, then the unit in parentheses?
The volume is 79.3 (gal)
